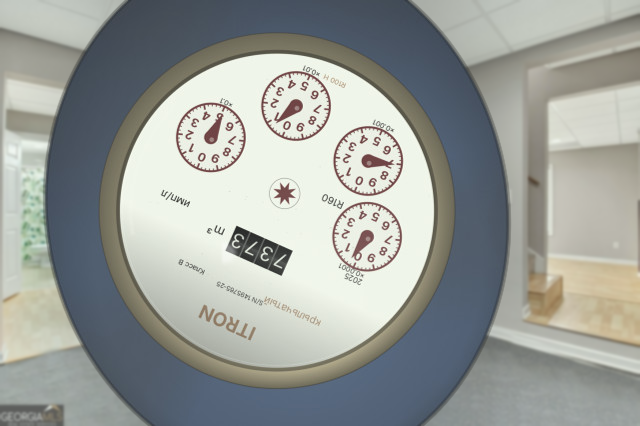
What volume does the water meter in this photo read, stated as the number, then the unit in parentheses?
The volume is 7373.5070 (m³)
